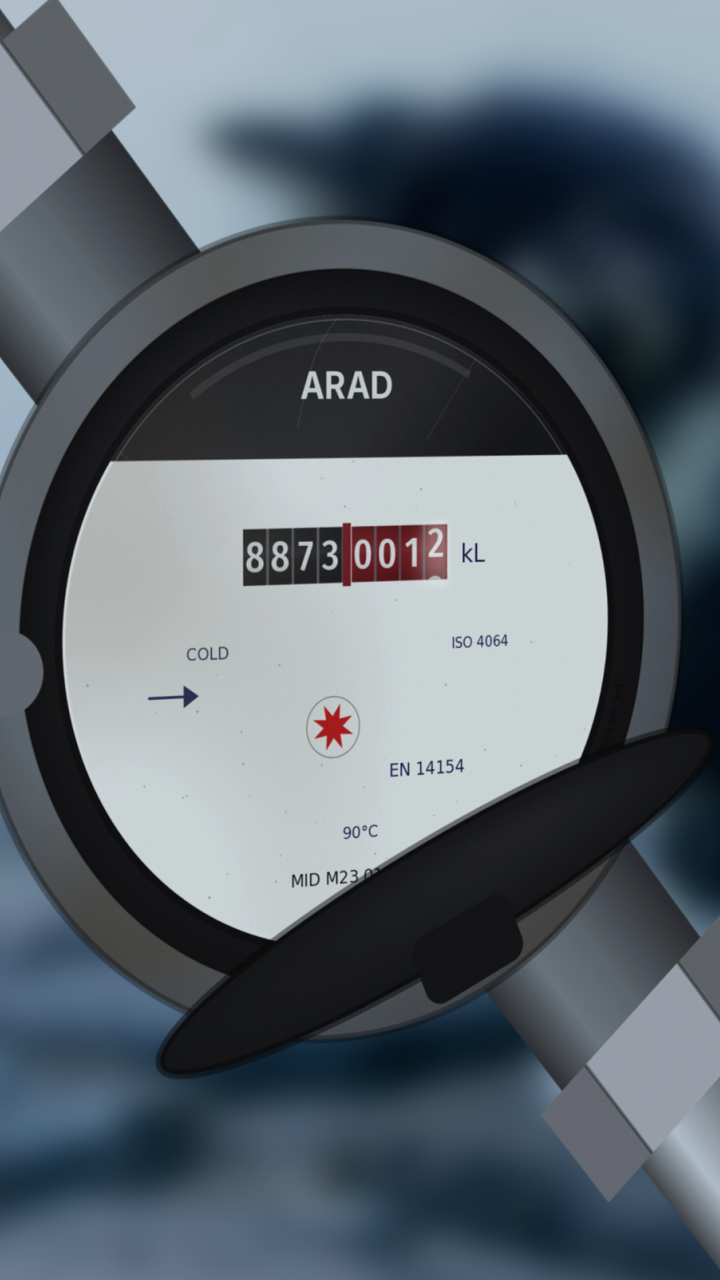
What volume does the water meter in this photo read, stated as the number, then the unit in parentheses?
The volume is 8873.0012 (kL)
